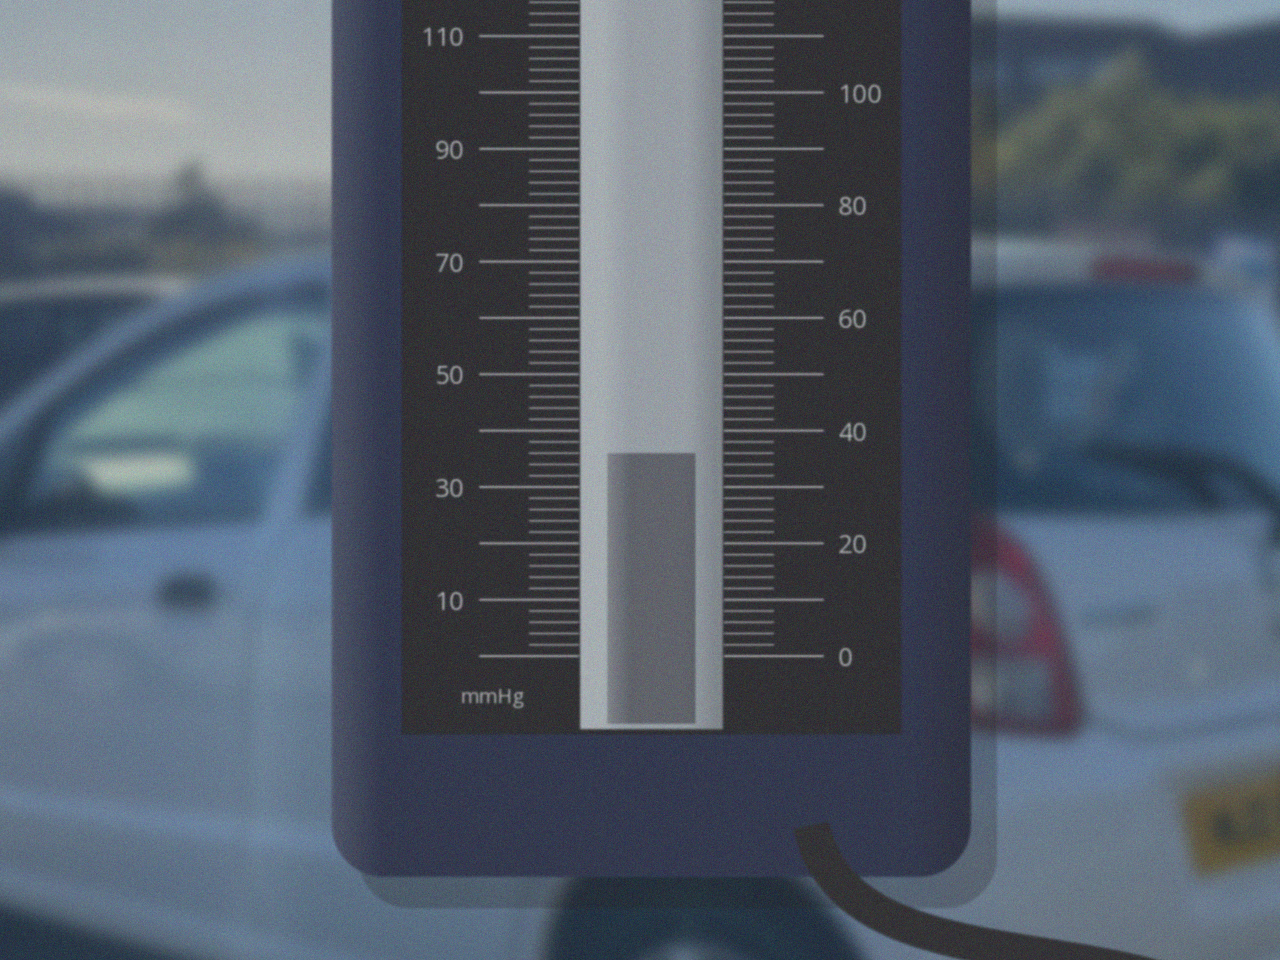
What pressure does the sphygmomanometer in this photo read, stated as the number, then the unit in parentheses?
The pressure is 36 (mmHg)
